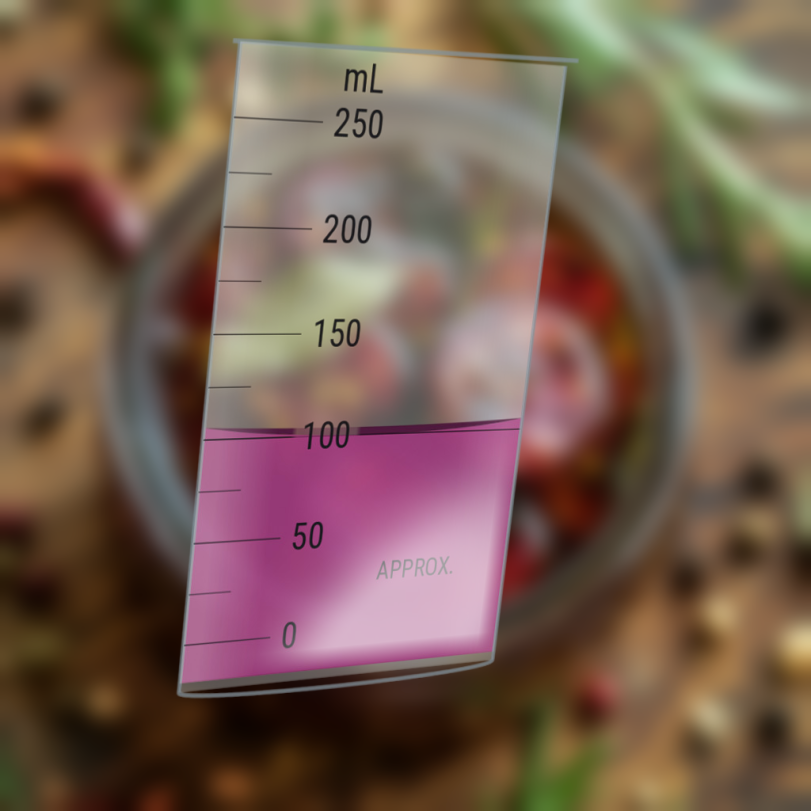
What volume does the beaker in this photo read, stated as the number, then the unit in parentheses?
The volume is 100 (mL)
